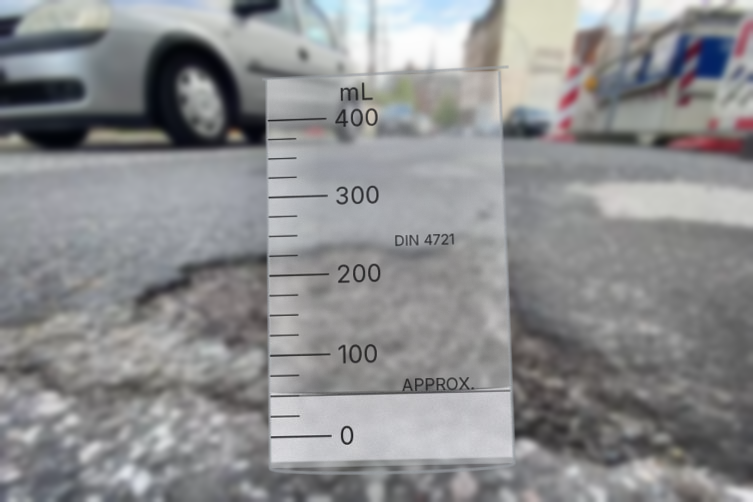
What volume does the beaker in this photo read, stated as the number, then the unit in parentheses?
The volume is 50 (mL)
